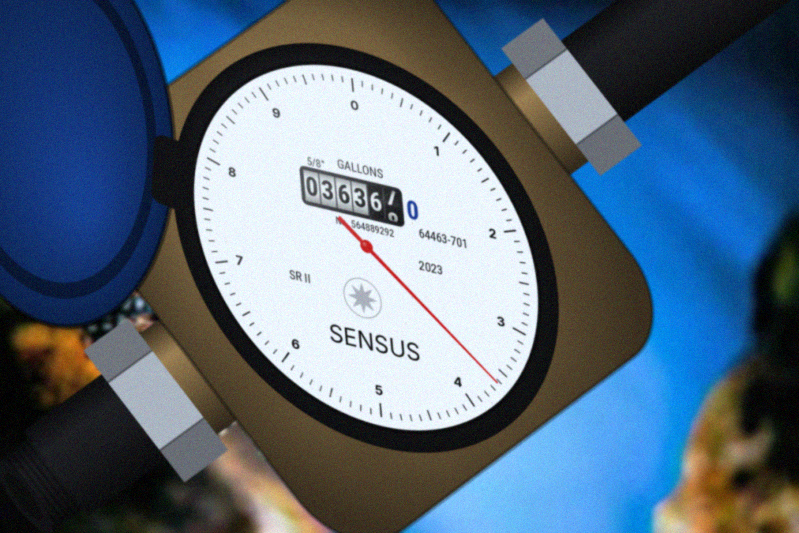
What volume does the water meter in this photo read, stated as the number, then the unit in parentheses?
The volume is 363673.6 (gal)
